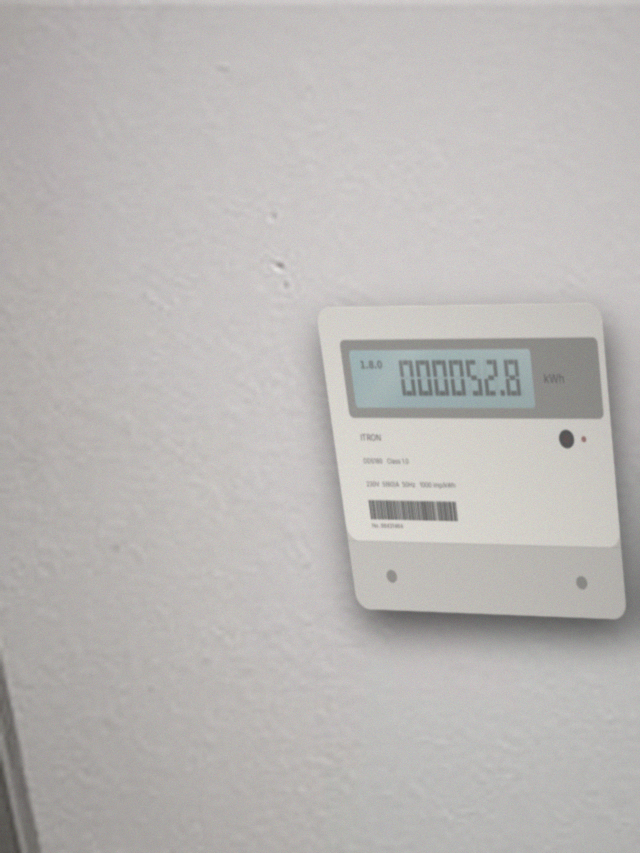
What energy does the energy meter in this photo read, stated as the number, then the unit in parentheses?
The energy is 52.8 (kWh)
